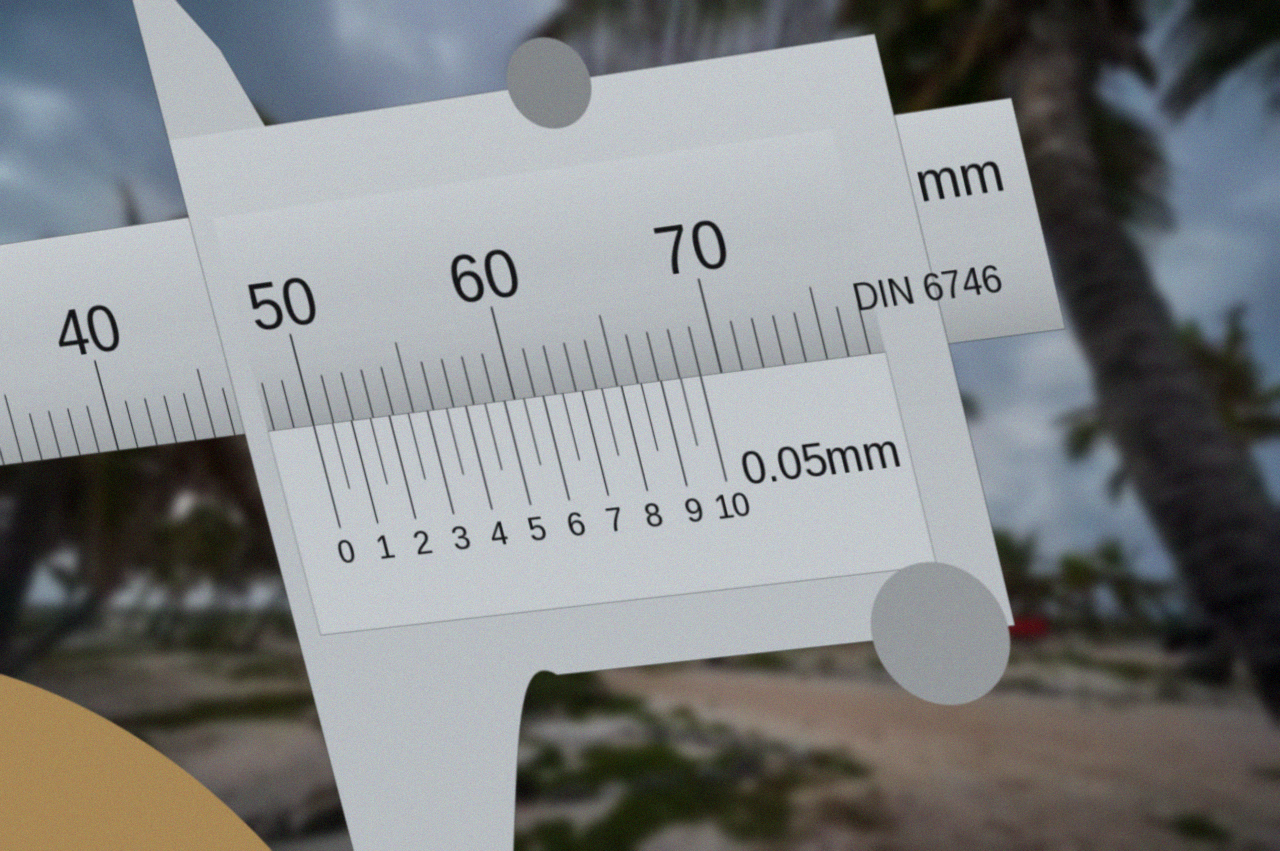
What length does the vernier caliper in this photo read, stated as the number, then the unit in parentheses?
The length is 50.0 (mm)
